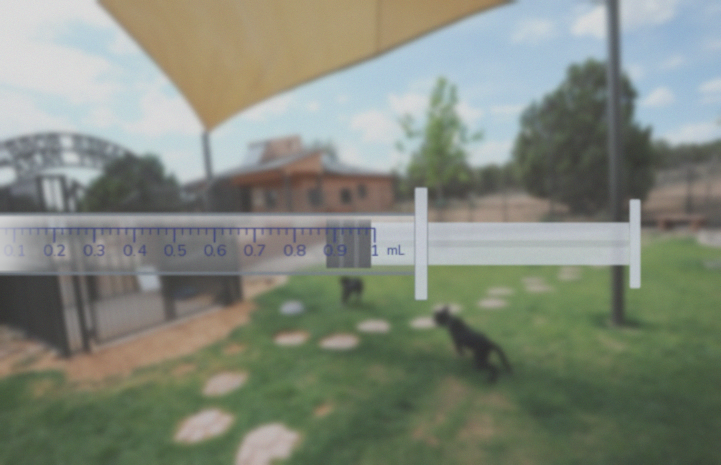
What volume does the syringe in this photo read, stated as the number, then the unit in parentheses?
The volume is 0.88 (mL)
